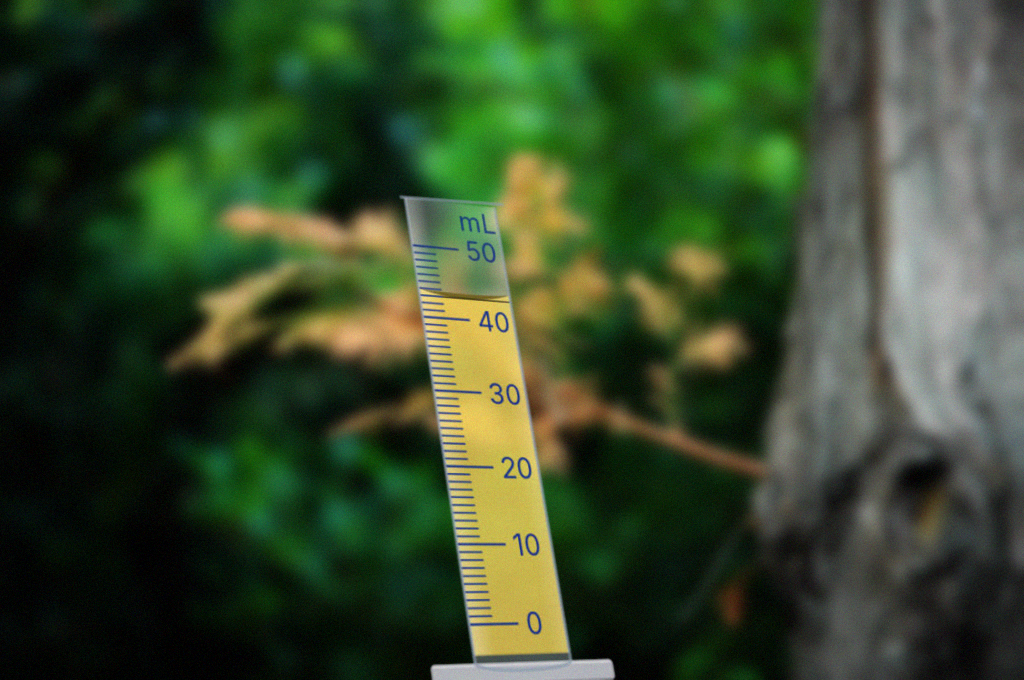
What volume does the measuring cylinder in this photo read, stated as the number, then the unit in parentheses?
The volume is 43 (mL)
